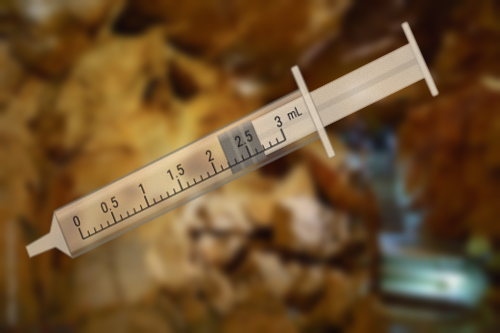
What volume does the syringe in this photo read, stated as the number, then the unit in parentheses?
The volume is 2.2 (mL)
